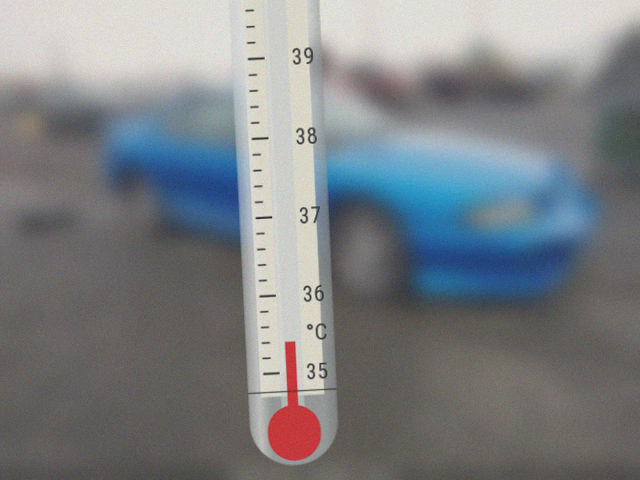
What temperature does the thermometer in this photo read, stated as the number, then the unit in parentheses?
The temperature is 35.4 (°C)
